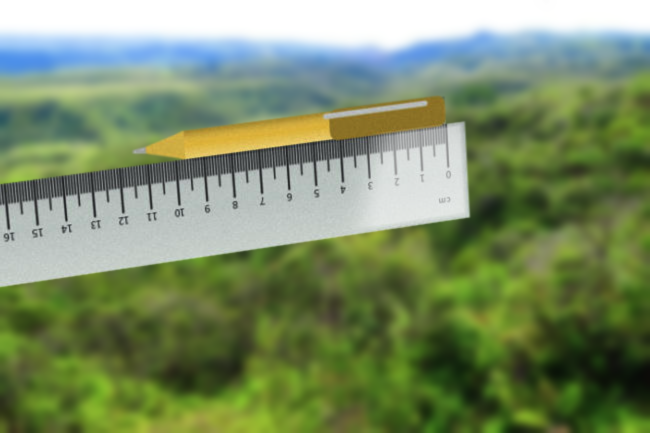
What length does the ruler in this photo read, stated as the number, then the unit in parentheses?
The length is 11.5 (cm)
